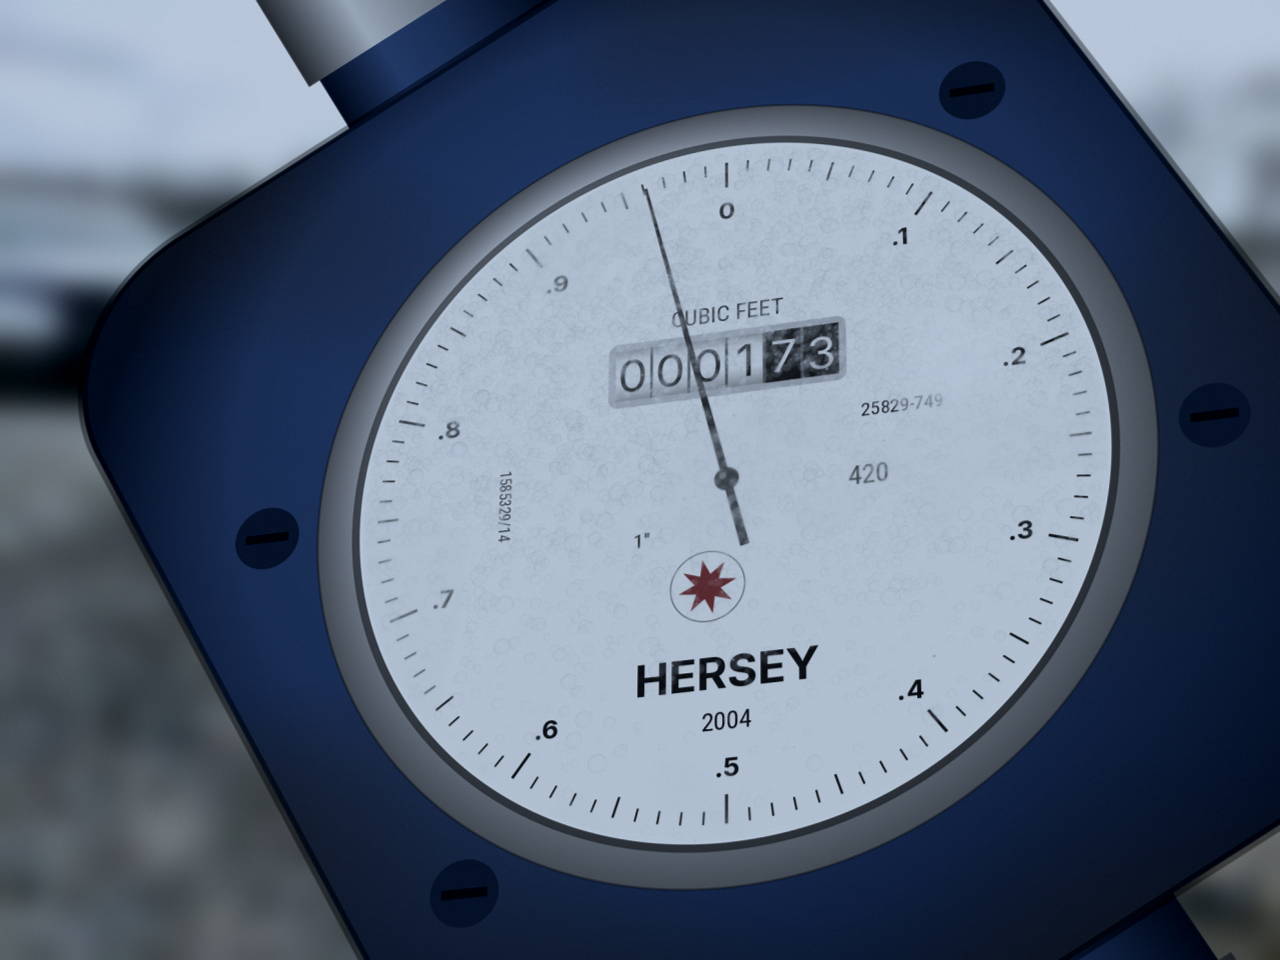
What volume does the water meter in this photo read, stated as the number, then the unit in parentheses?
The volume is 172.96 (ft³)
